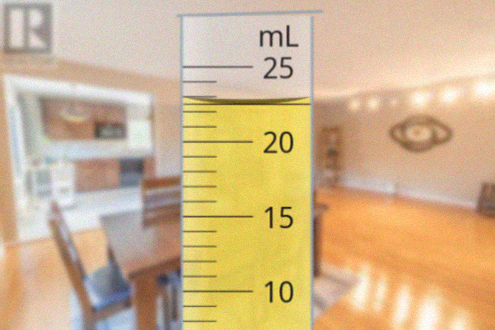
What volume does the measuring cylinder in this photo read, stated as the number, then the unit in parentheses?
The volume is 22.5 (mL)
